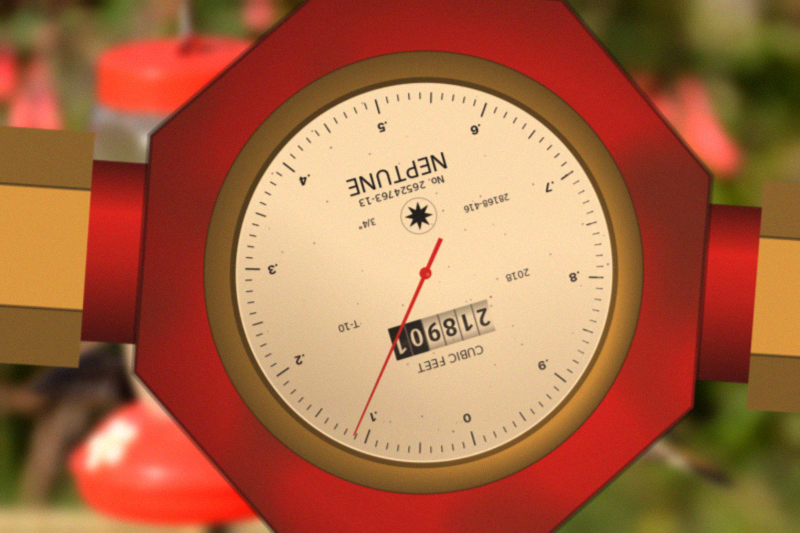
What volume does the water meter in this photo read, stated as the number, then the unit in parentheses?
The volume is 218901.11 (ft³)
